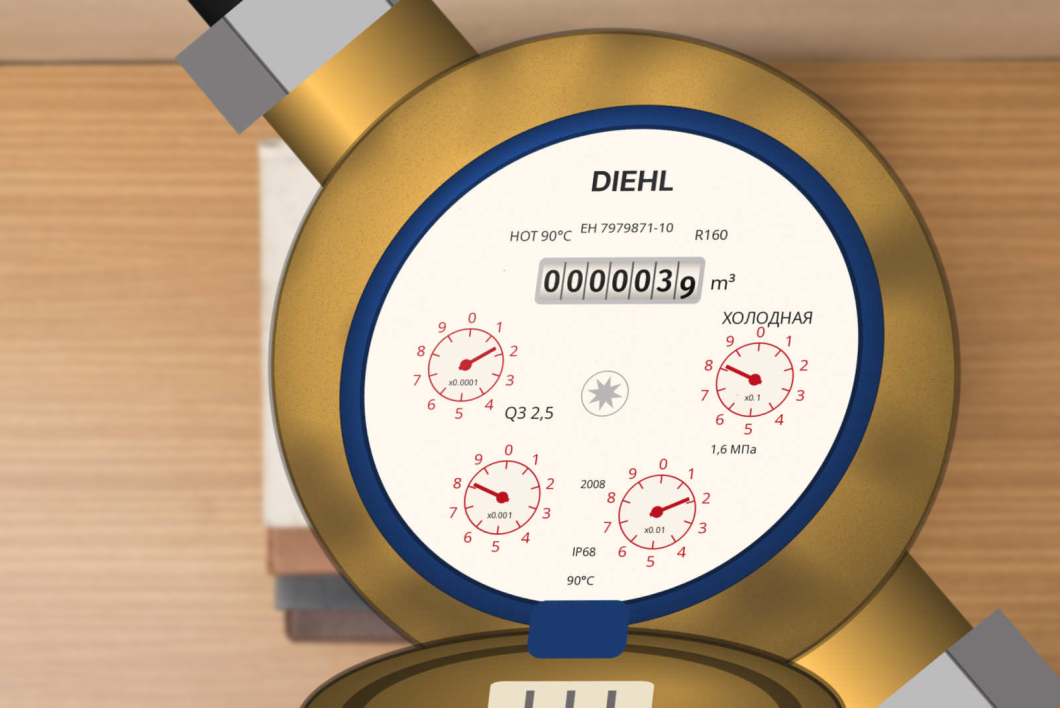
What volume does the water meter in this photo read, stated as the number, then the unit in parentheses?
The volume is 38.8181 (m³)
